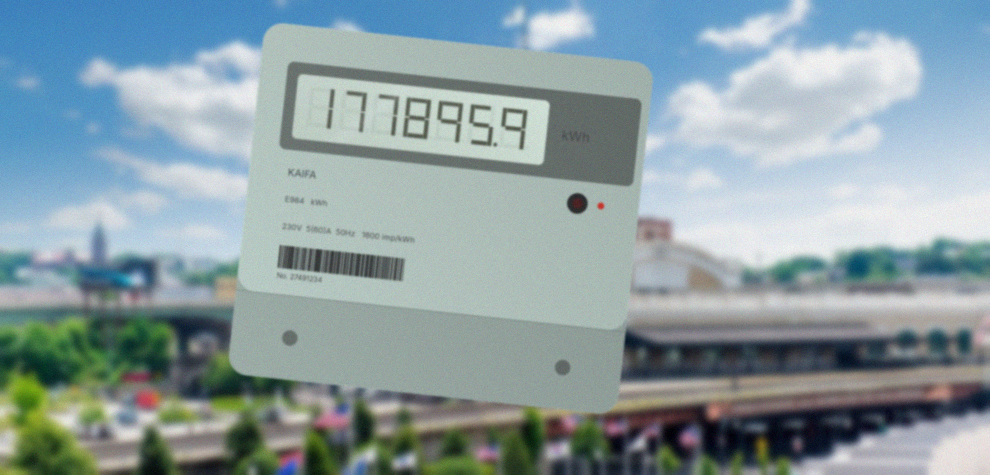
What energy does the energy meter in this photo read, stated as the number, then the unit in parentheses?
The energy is 177895.9 (kWh)
